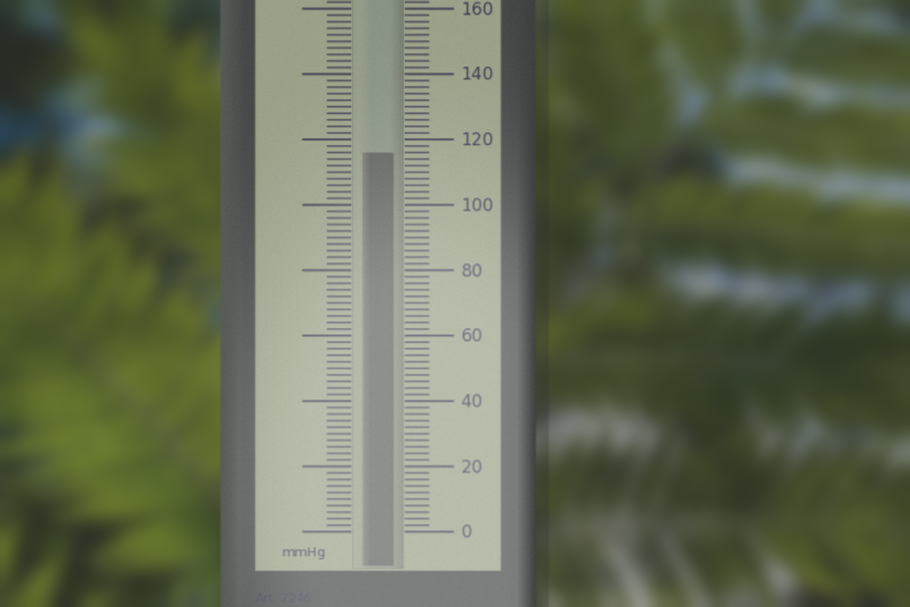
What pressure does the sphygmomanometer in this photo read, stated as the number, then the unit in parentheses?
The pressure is 116 (mmHg)
